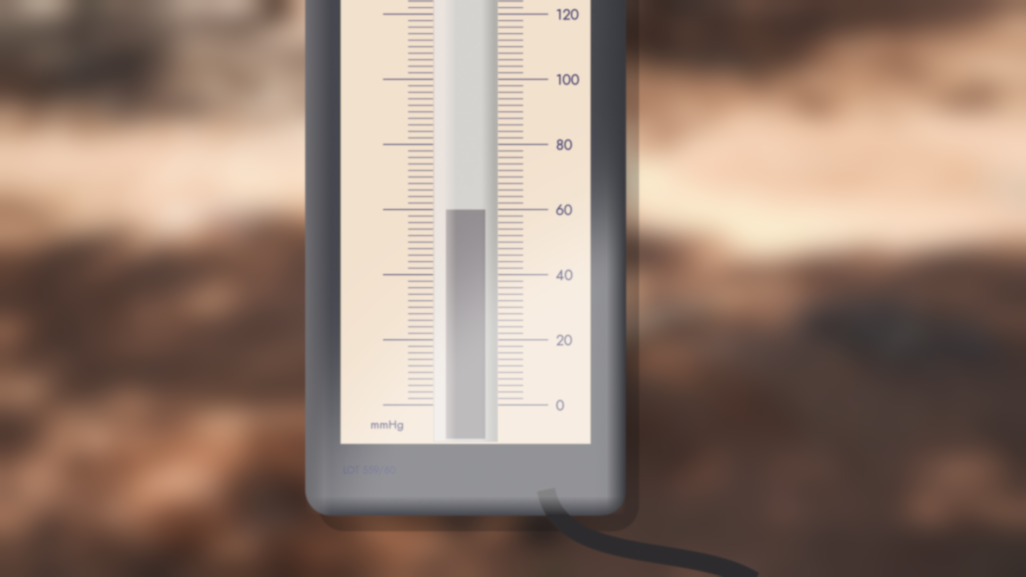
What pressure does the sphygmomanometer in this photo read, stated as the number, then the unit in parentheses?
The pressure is 60 (mmHg)
